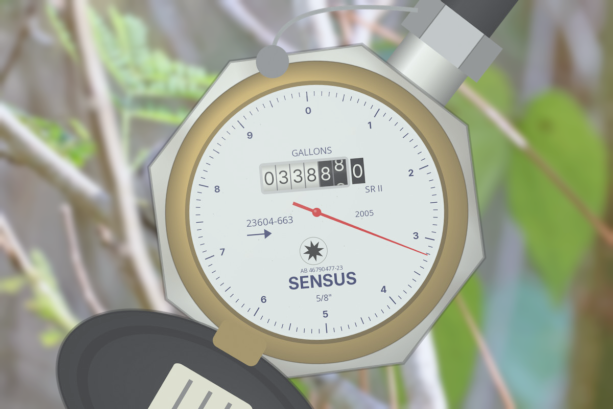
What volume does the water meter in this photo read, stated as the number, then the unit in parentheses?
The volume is 338883.2 (gal)
